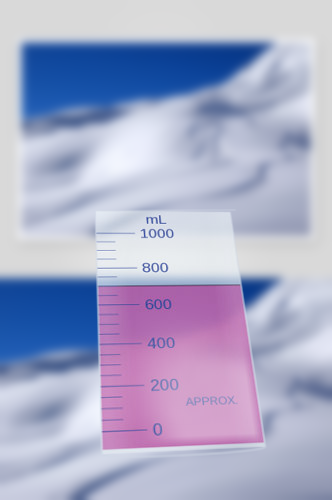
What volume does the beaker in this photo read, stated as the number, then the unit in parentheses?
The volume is 700 (mL)
